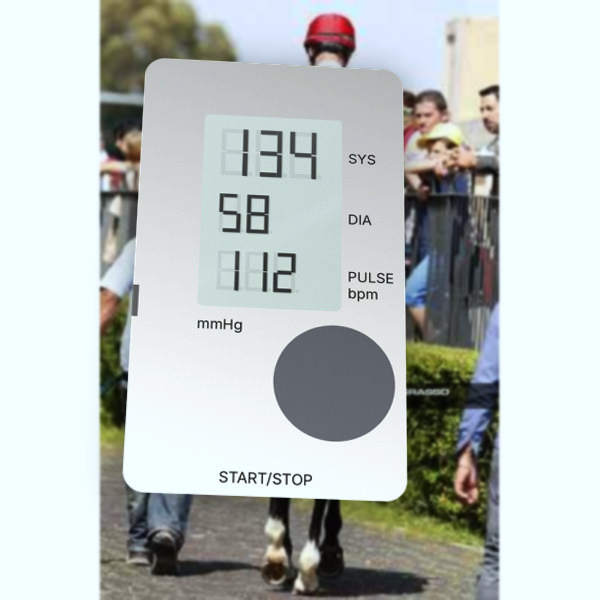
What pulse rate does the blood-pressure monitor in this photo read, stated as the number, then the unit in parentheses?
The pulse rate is 112 (bpm)
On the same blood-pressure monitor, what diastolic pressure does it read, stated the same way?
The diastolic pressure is 58 (mmHg)
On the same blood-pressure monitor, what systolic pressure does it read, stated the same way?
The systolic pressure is 134 (mmHg)
